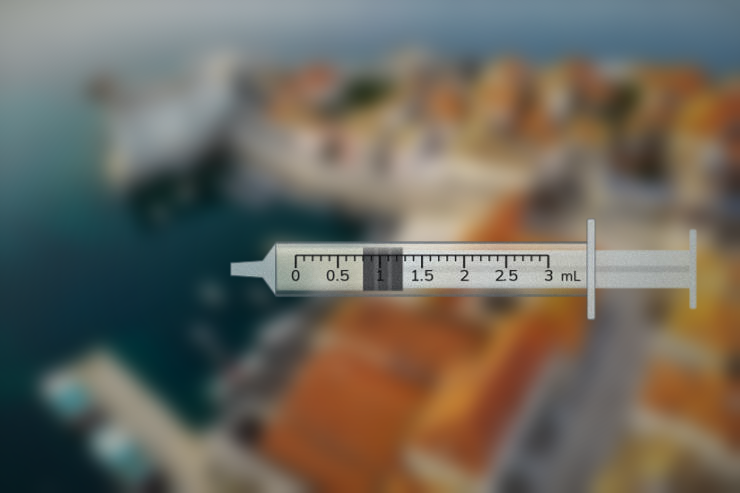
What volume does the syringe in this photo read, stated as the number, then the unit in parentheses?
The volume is 0.8 (mL)
